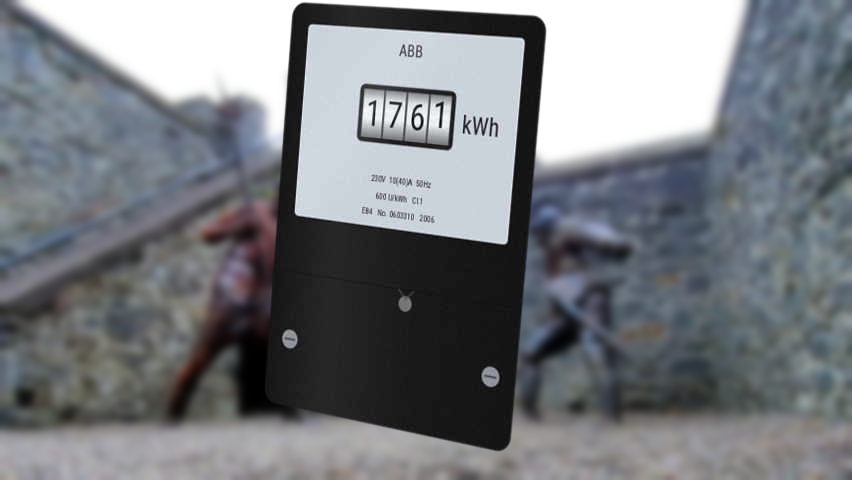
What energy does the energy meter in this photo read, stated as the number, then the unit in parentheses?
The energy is 1761 (kWh)
